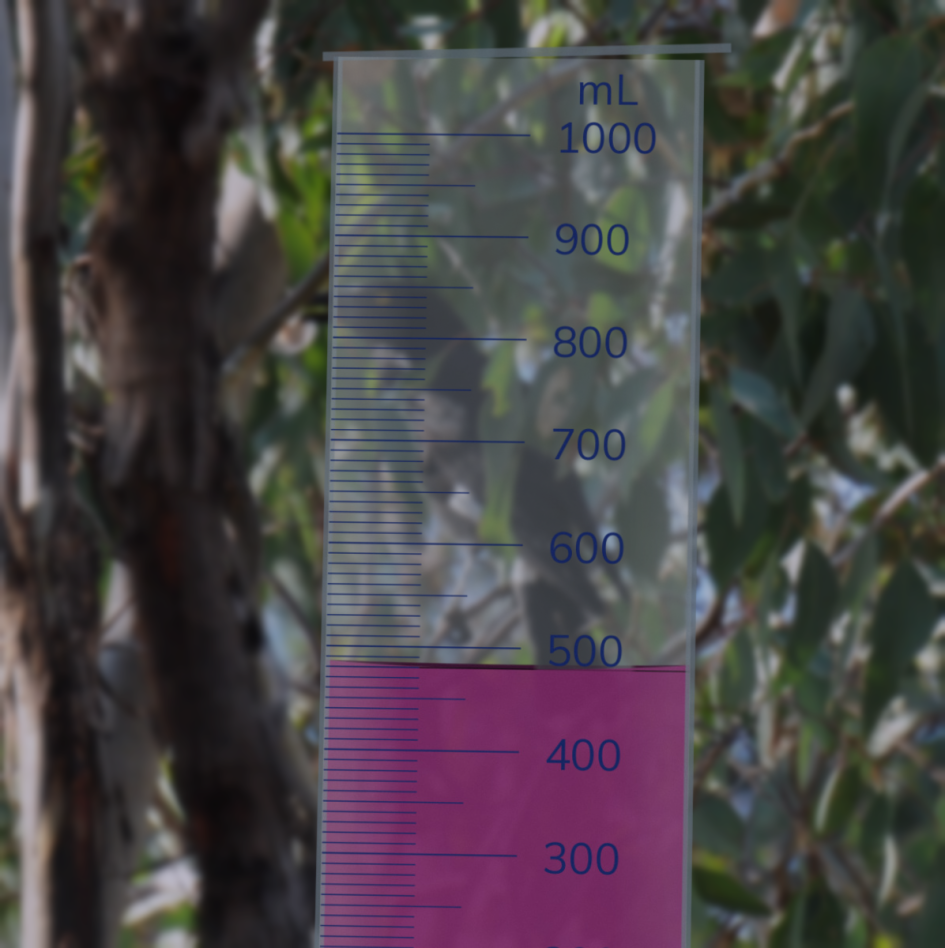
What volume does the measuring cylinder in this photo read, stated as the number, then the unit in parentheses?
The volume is 480 (mL)
